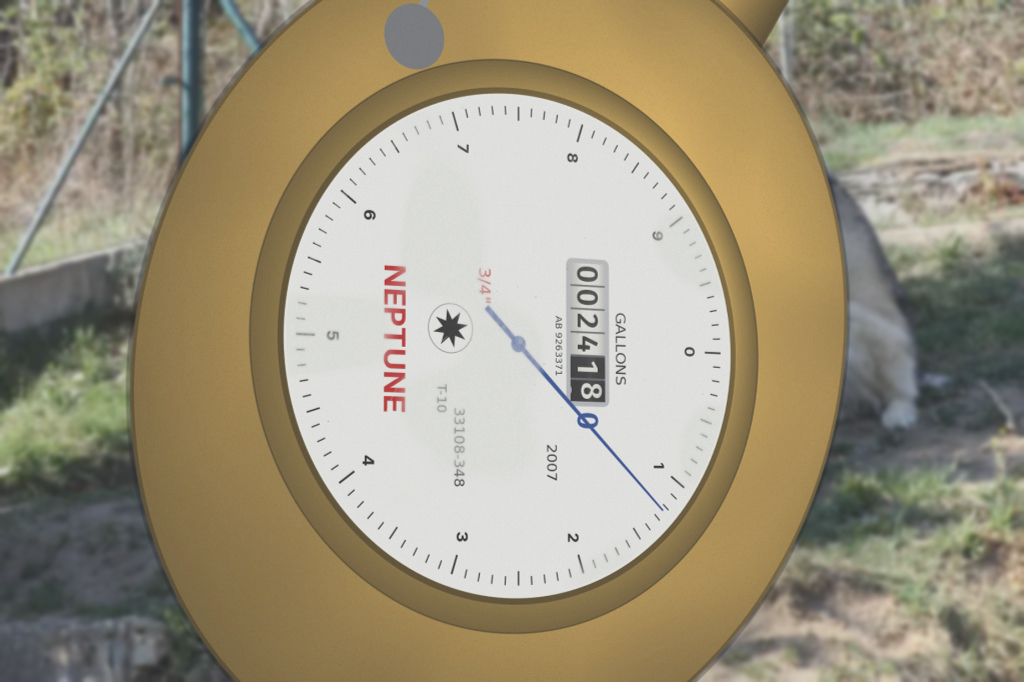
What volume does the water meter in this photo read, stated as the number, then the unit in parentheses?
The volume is 24181.2 (gal)
